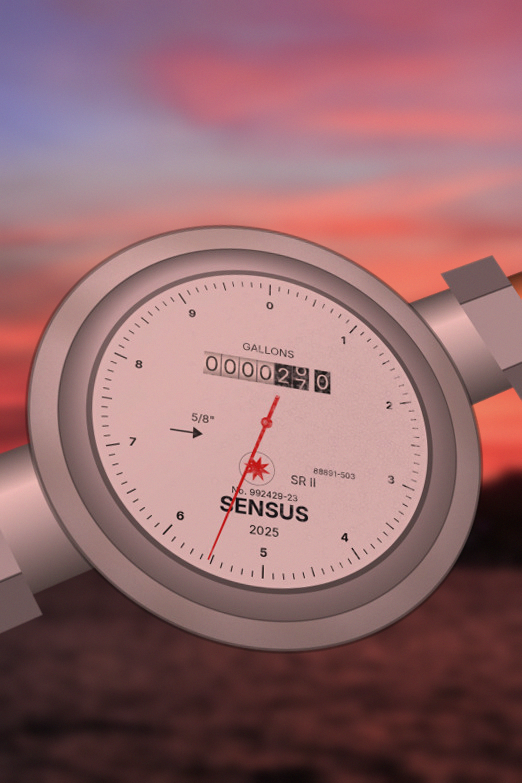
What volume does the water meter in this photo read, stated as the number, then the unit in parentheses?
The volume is 265.5 (gal)
